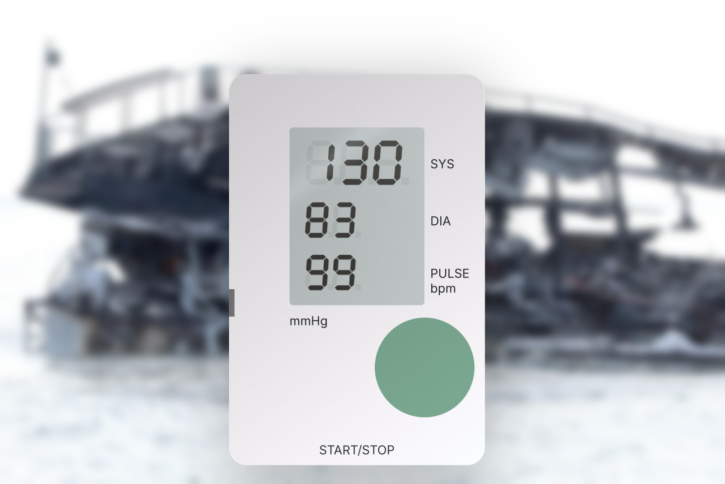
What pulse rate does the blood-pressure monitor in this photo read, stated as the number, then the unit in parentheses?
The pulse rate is 99 (bpm)
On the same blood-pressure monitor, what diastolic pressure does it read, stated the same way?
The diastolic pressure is 83 (mmHg)
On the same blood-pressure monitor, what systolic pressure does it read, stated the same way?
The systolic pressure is 130 (mmHg)
